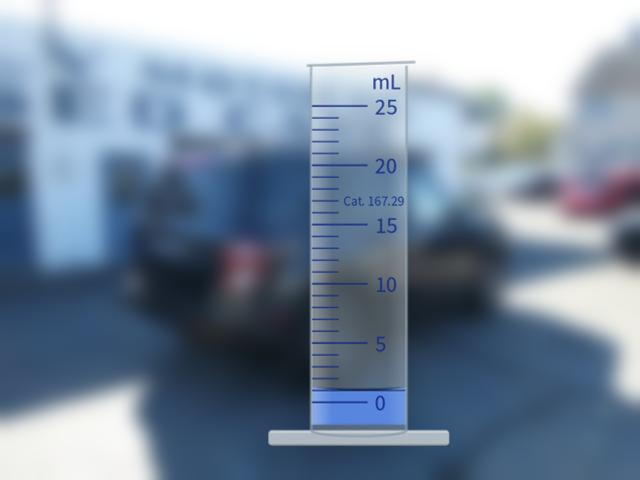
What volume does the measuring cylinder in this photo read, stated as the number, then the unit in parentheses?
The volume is 1 (mL)
